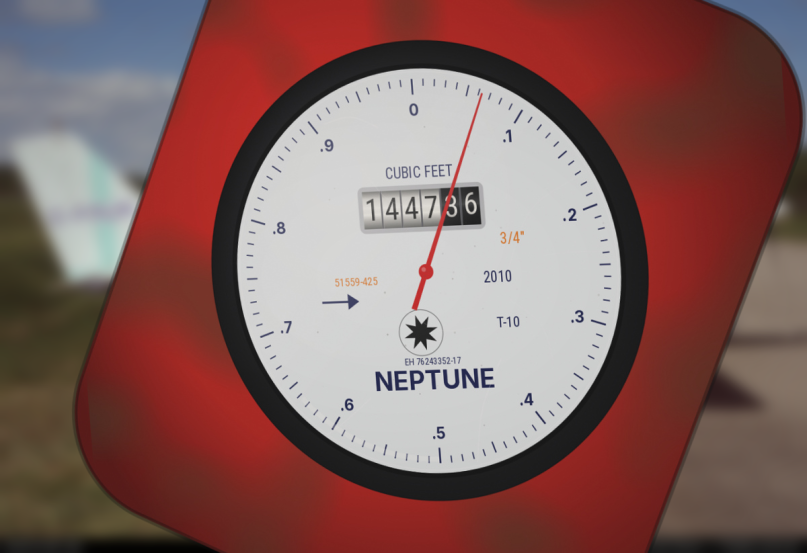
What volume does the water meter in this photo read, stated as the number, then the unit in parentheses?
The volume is 144736.06 (ft³)
